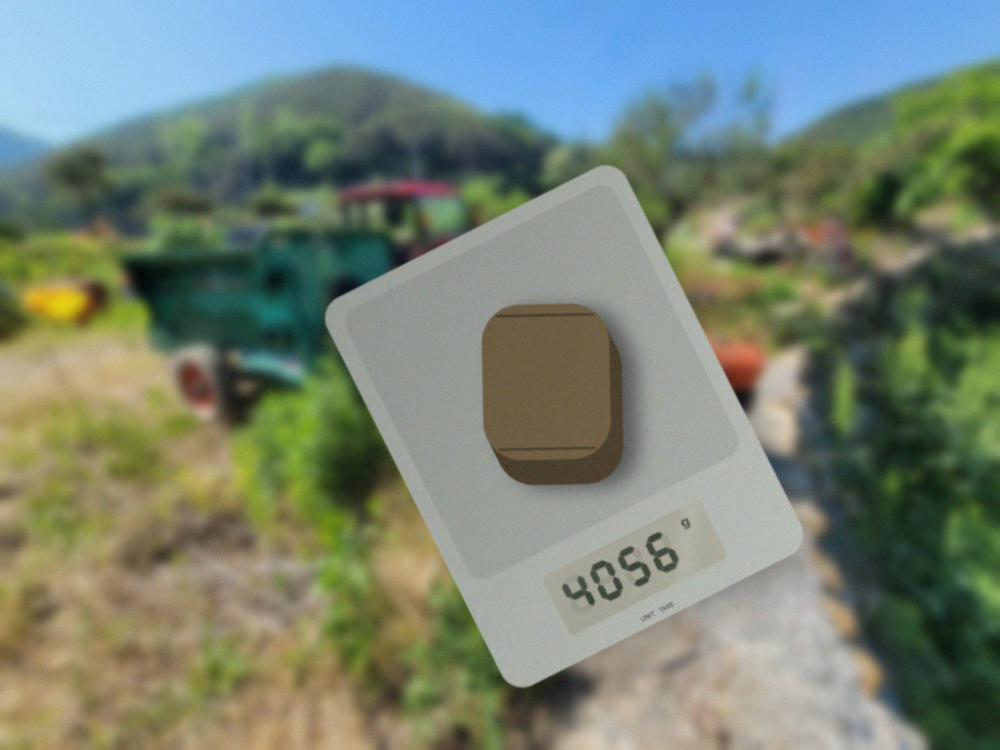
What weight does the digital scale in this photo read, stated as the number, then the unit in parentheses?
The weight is 4056 (g)
